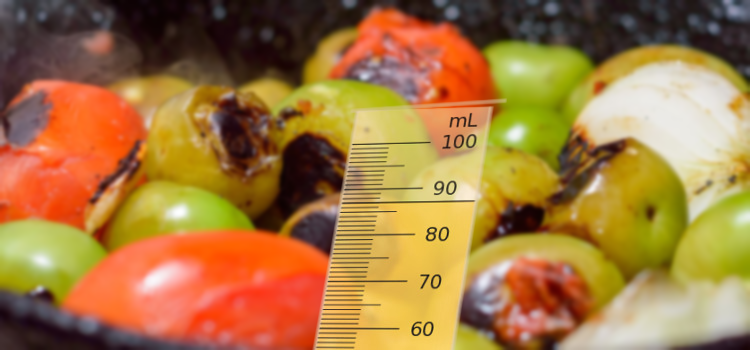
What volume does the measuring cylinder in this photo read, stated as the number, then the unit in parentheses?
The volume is 87 (mL)
